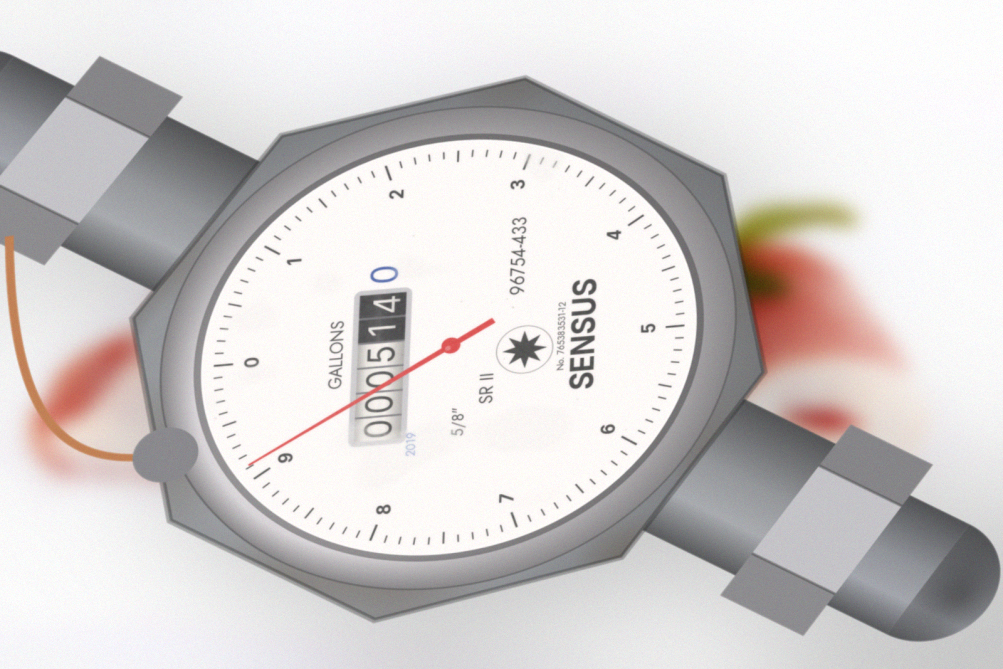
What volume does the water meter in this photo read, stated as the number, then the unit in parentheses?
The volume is 5139.1 (gal)
